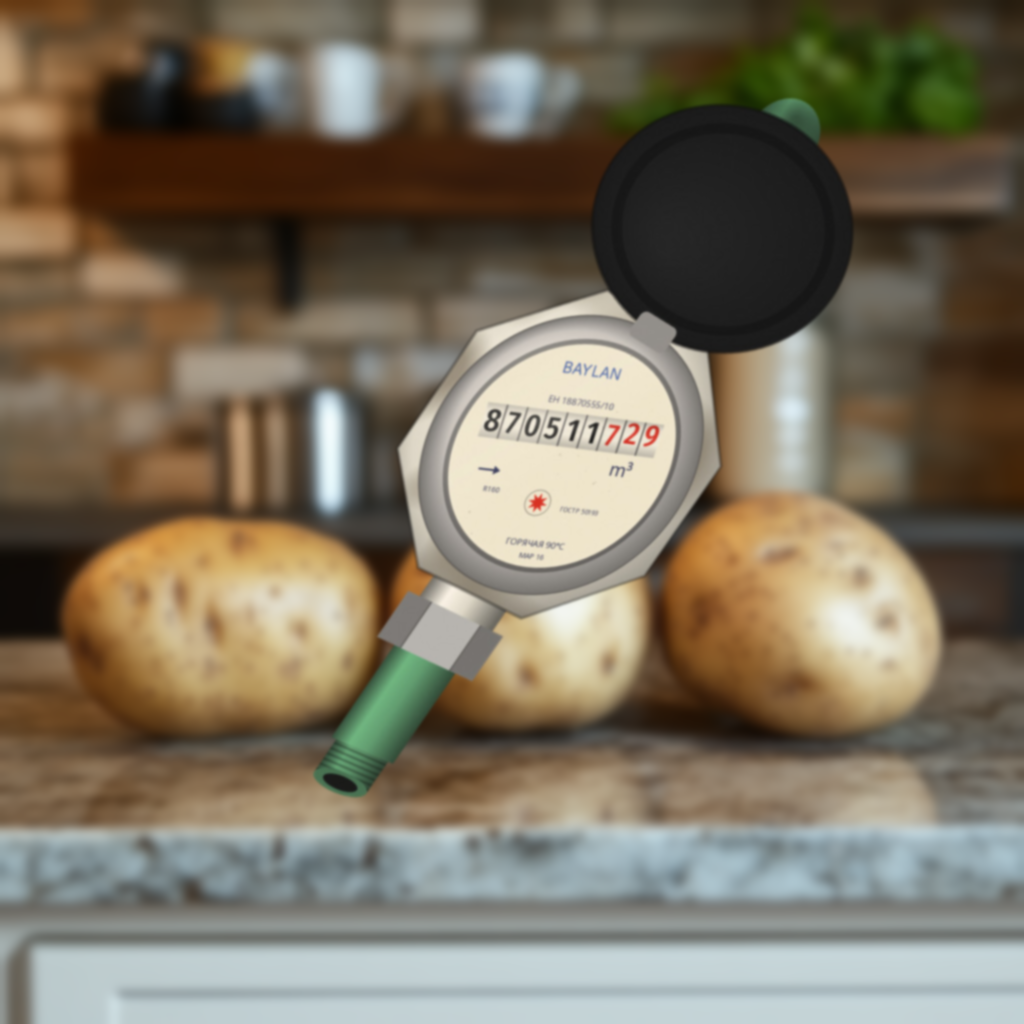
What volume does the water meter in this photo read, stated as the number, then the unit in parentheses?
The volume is 870511.729 (m³)
